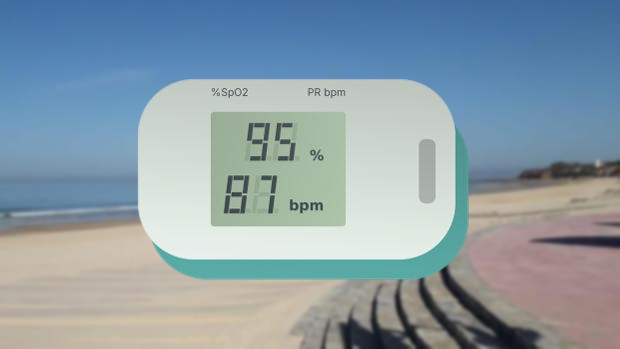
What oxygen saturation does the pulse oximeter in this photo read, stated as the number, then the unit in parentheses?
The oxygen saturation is 95 (%)
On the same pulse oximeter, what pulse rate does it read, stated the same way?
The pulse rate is 87 (bpm)
